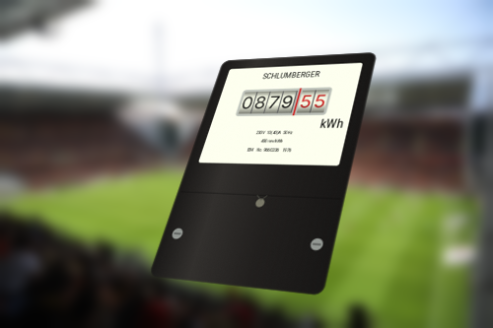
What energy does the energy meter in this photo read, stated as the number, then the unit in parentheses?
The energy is 879.55 (kWh)
